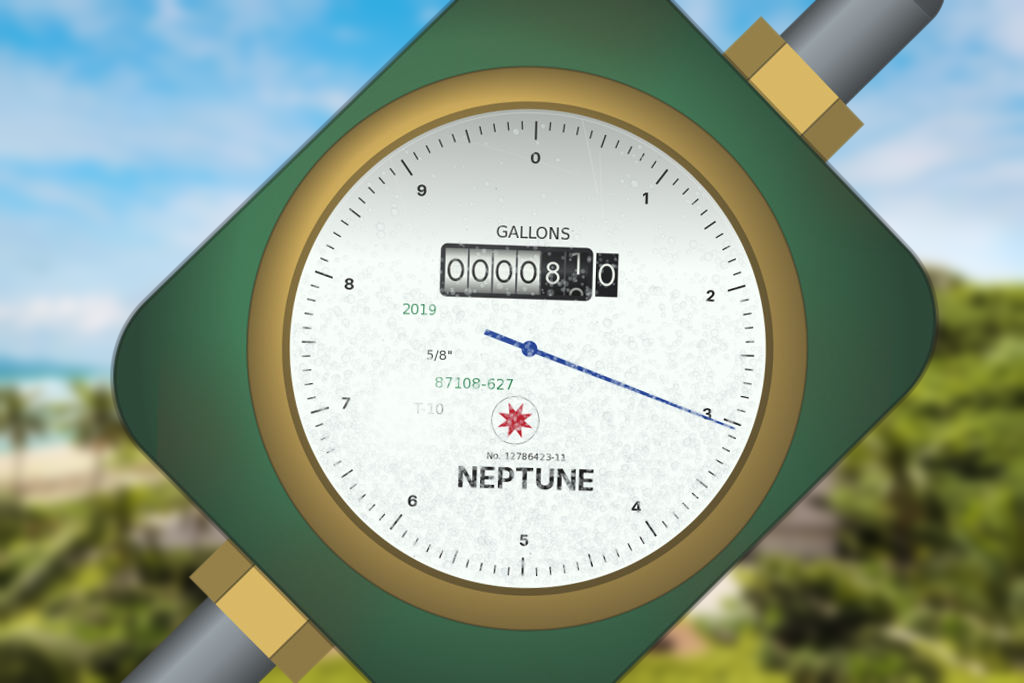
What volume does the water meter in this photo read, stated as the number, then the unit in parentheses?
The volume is 813.0 (gal)
